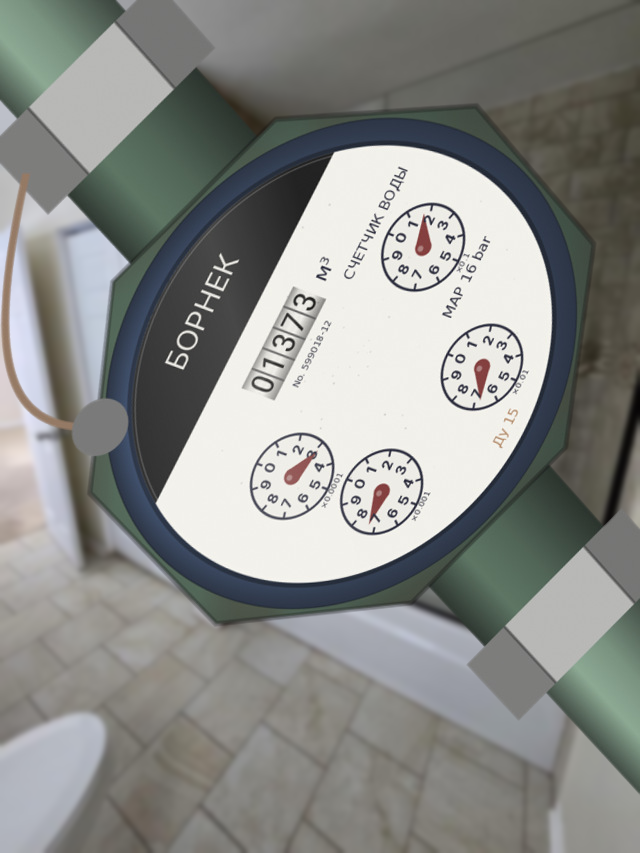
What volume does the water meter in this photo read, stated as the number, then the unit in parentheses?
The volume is 1373.1673 (m³)
